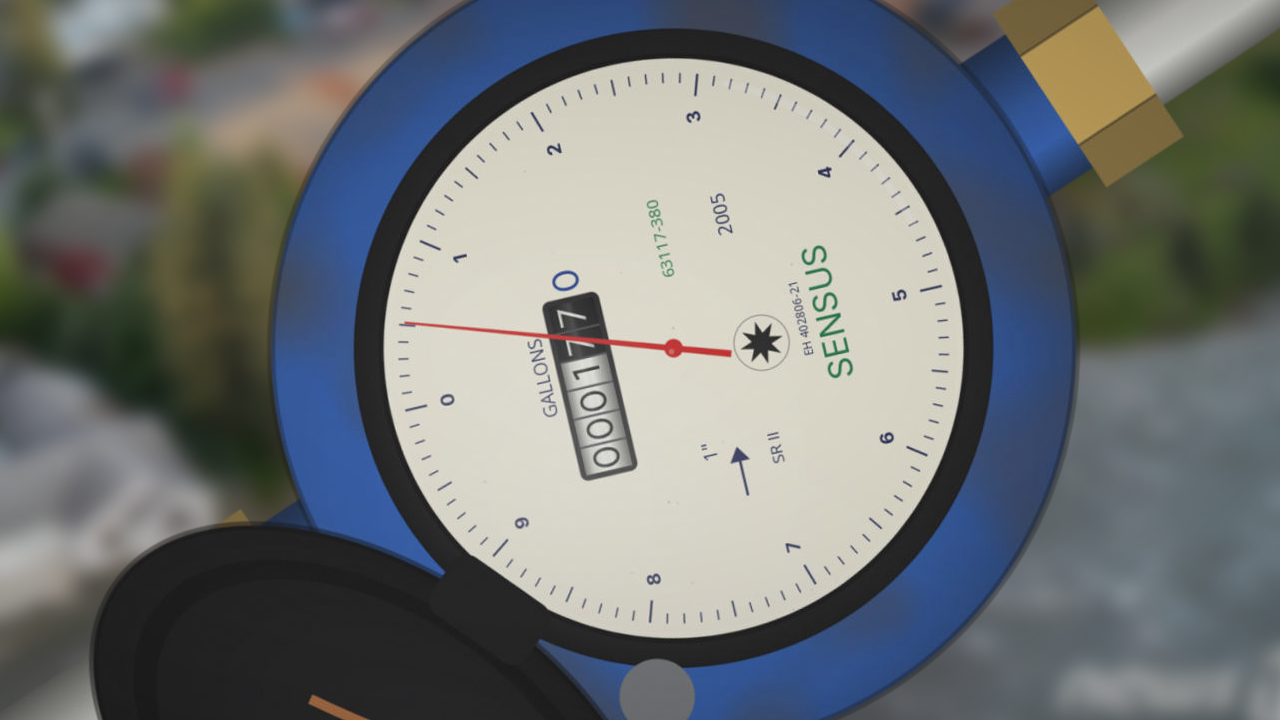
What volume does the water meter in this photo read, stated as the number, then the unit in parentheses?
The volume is 1770.5 (gal)
